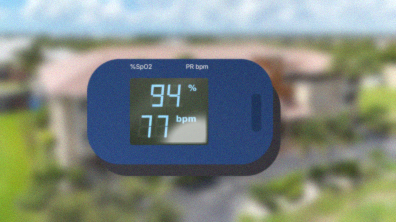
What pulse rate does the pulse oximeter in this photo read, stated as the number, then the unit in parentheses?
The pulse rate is 77 (bpm)
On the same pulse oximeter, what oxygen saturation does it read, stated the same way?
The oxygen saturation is 94 (%)
